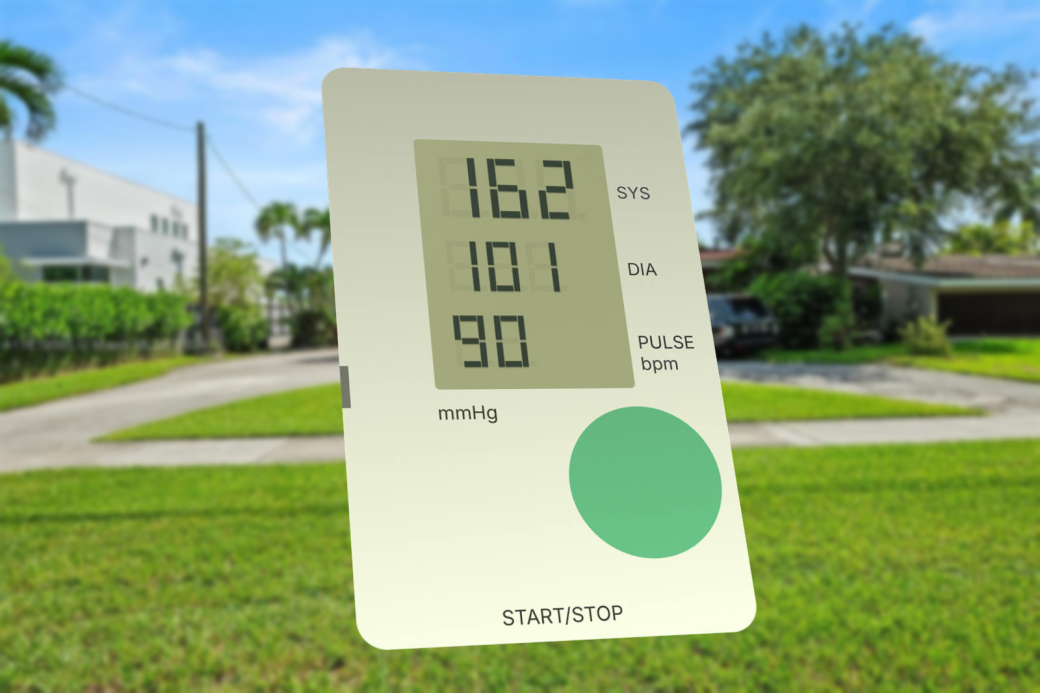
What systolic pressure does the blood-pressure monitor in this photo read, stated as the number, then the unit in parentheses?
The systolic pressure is 162 (mmHg)
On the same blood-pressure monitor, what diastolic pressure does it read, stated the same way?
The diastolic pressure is 101 (mmHg)
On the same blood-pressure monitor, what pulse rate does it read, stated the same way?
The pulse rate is 90 (bpm)
